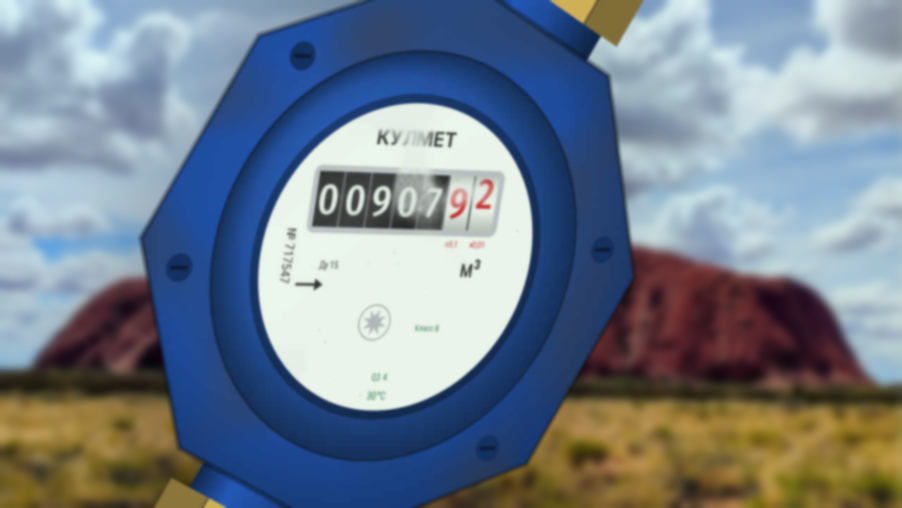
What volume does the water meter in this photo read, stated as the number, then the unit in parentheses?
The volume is 907.92 (m³)
